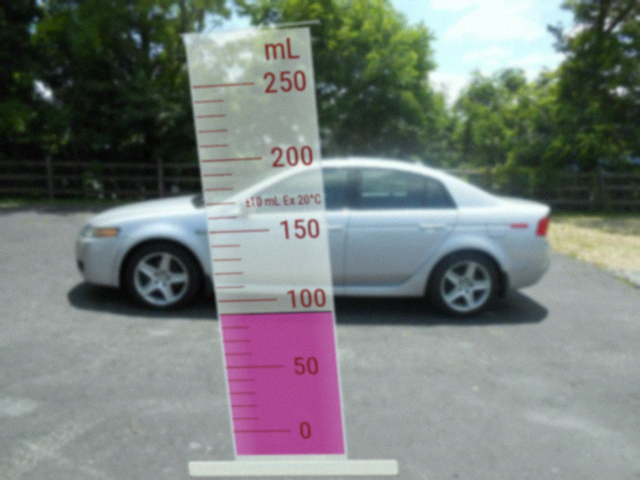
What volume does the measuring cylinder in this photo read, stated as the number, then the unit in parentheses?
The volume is 90 (mL)
